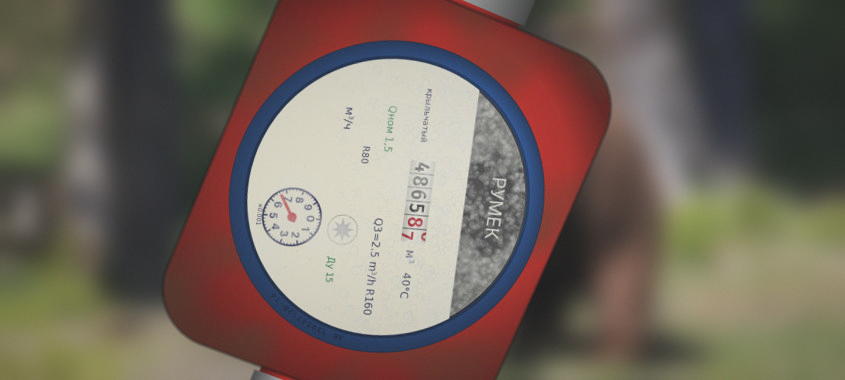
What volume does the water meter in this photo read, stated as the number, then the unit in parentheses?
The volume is 4865.866 (m³)
